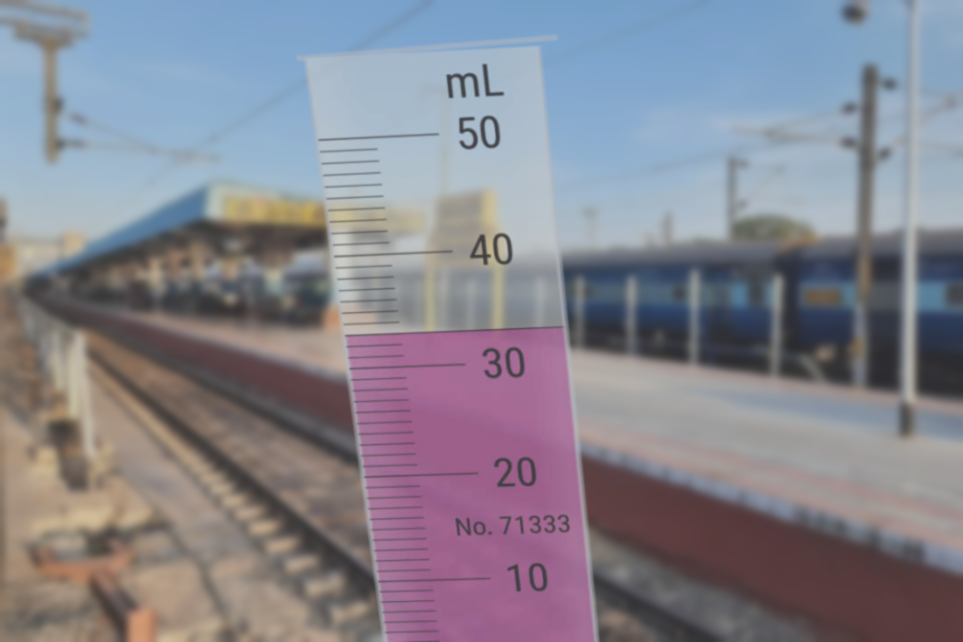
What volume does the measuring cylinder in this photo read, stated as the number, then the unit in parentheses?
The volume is 33 (mL)
